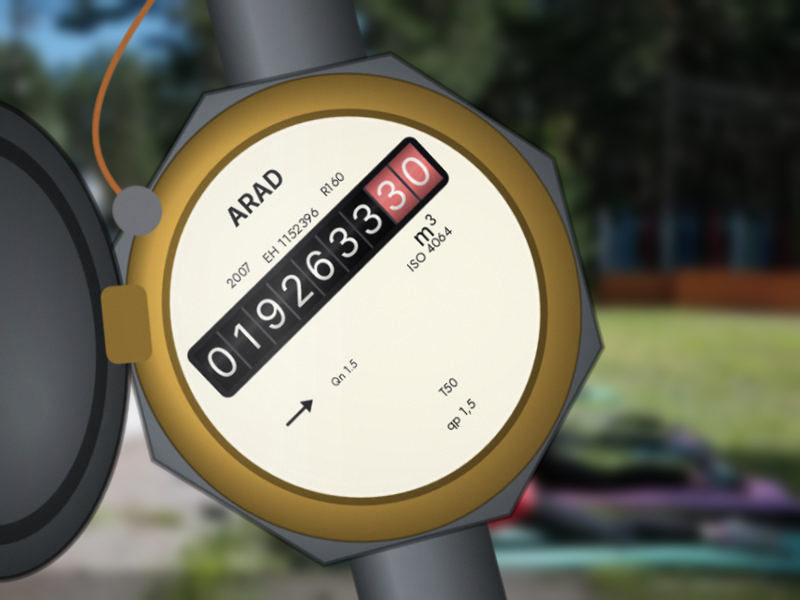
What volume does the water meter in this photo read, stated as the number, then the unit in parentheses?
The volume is 192633.30 (m³)
